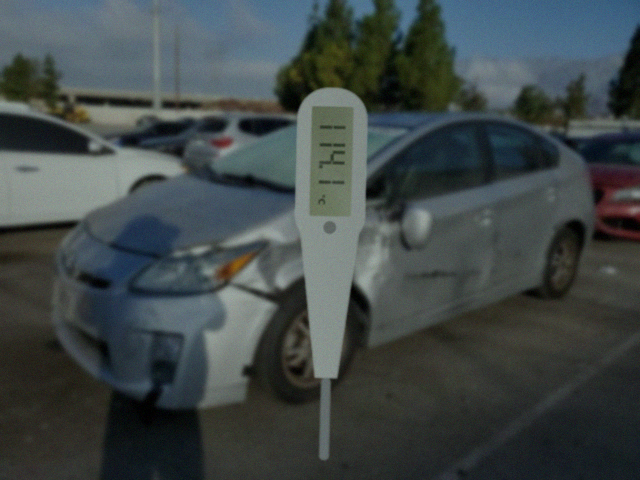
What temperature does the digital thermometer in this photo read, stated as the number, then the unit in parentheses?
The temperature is 114.1 (°C)
